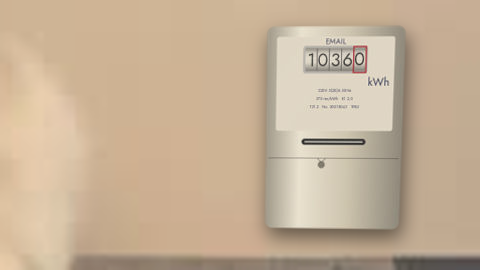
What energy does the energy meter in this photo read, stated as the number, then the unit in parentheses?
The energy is 1036.0 (kWh)
